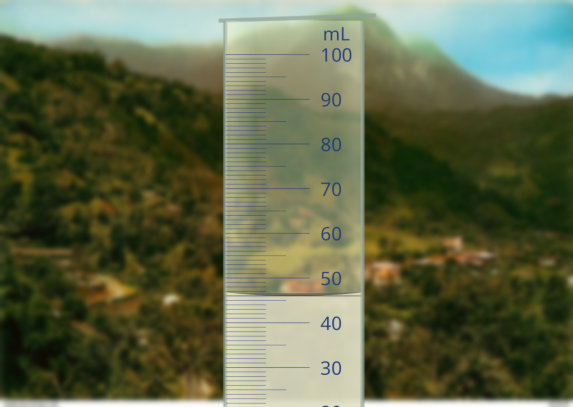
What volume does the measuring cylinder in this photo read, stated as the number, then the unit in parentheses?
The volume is 46 (mL)
